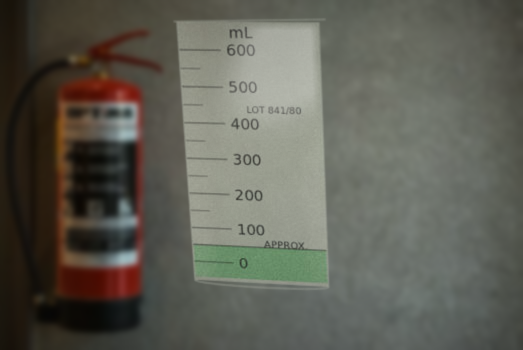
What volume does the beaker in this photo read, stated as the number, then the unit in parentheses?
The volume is 50 (mL)
